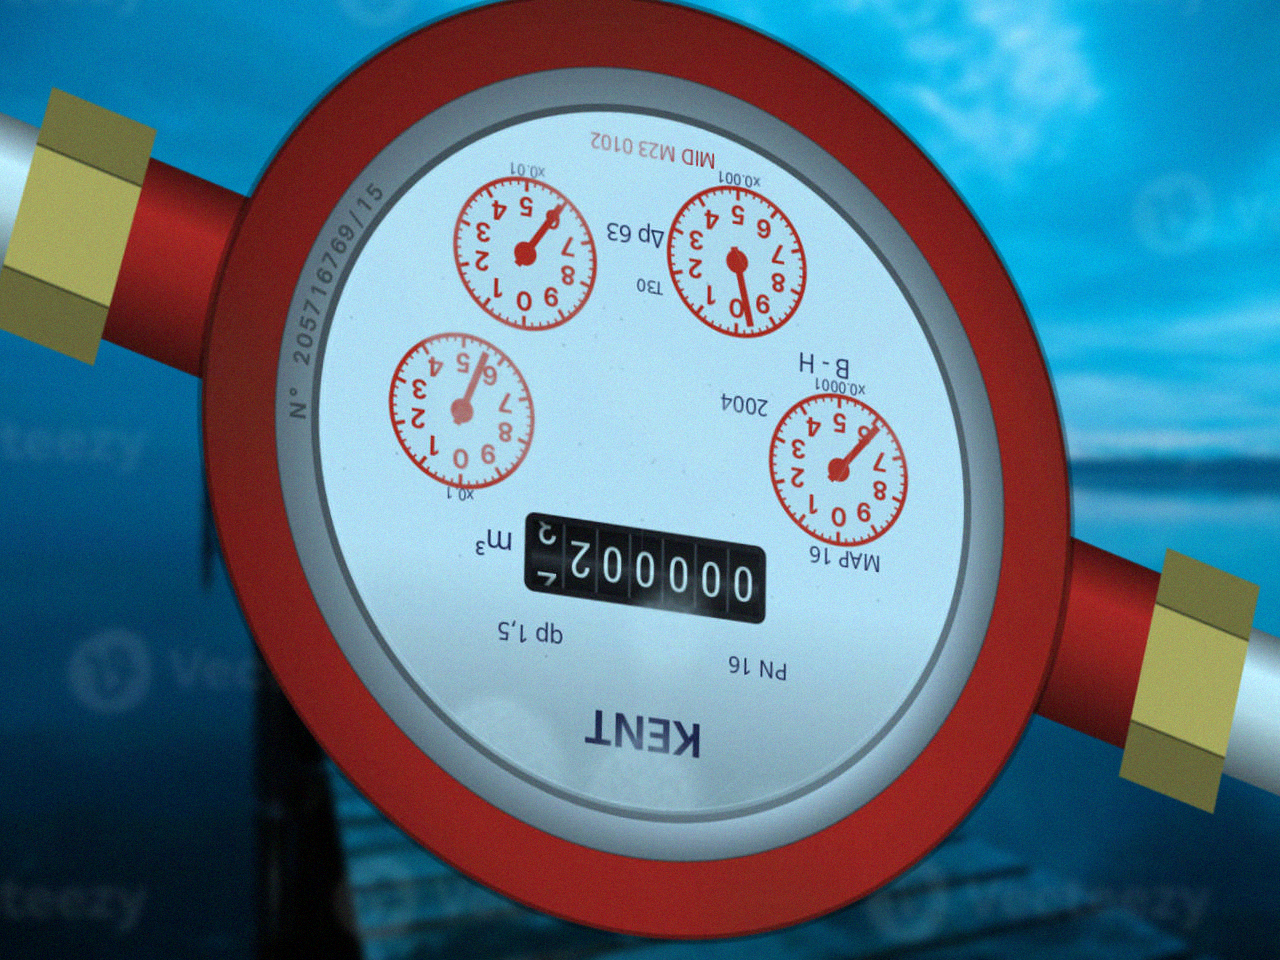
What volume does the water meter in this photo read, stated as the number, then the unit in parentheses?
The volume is 22.5596 (m³)
